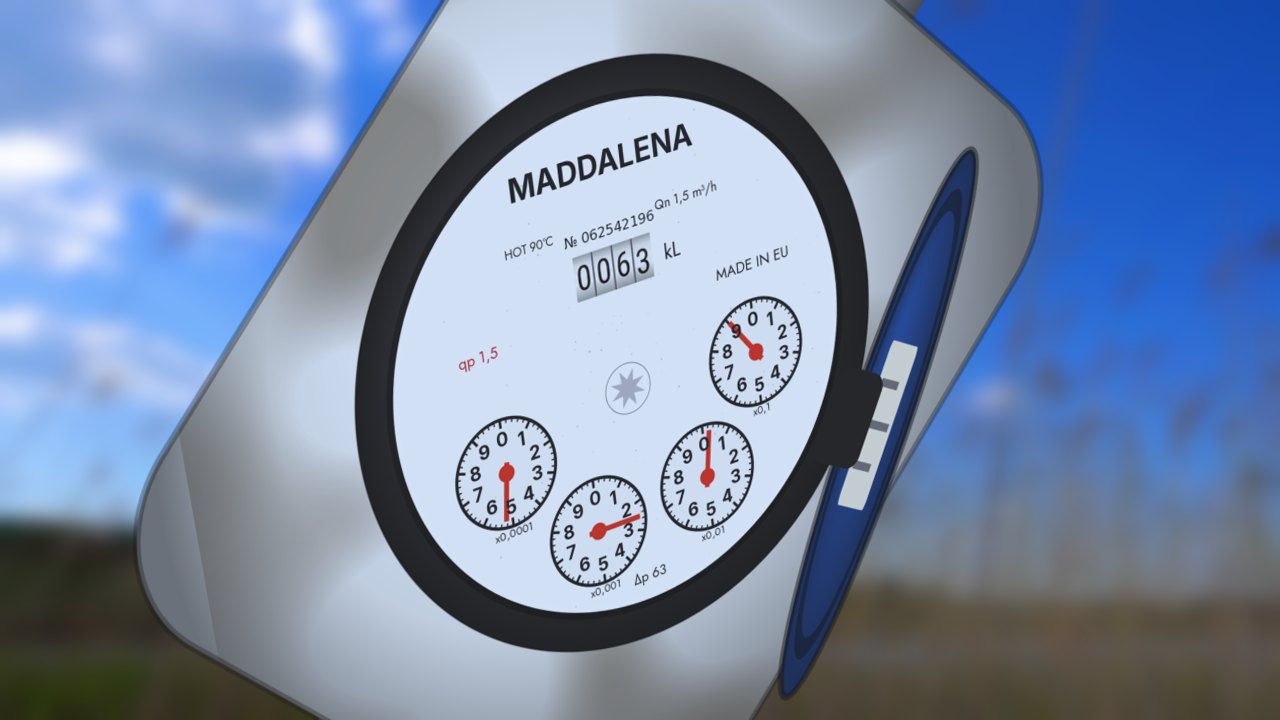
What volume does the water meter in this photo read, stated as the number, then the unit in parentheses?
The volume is 62.9025 (kL)
